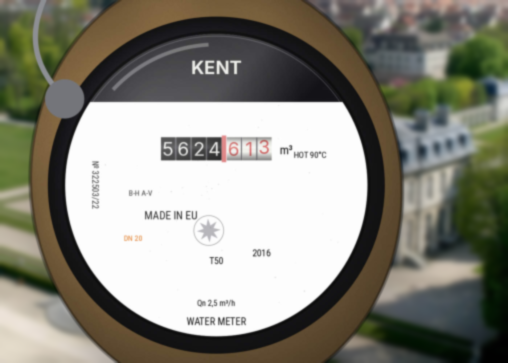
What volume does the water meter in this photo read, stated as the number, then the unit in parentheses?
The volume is 5624.613 (m³)
